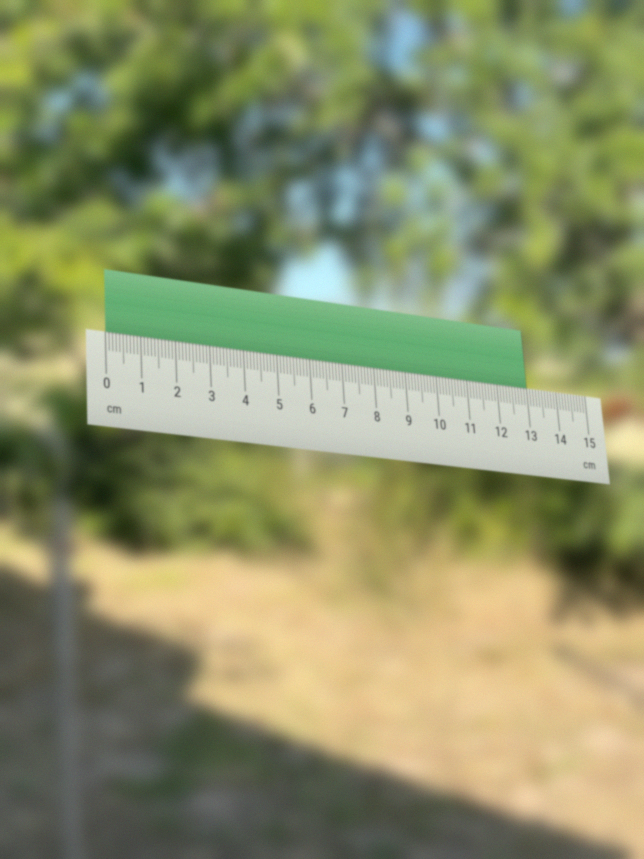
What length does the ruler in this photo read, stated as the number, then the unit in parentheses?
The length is 13 (cm)
